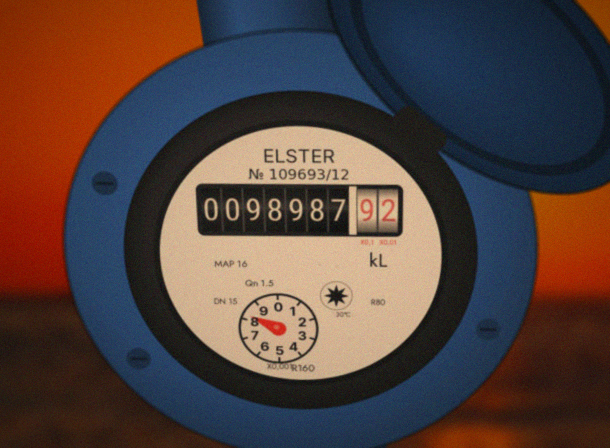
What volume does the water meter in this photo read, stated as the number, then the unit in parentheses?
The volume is 98987.928 (kL)
